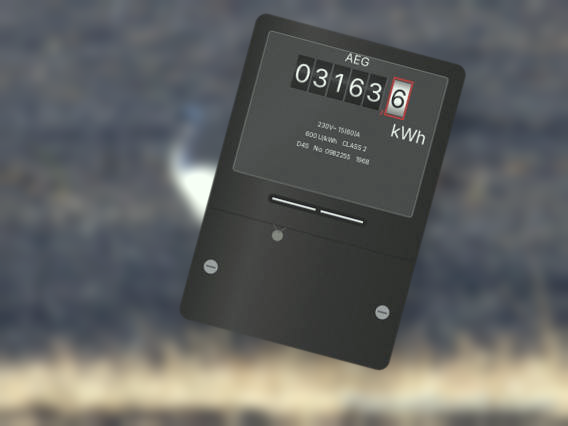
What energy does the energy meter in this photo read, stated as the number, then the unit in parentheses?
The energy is 3163.6 (kWh)
